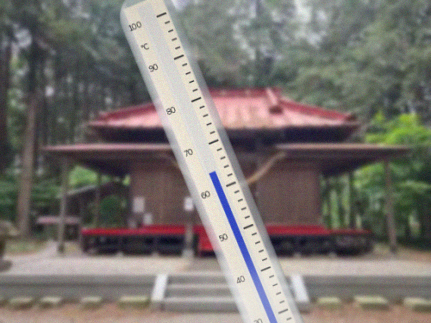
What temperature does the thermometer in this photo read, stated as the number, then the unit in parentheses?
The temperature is 64 (°C)
